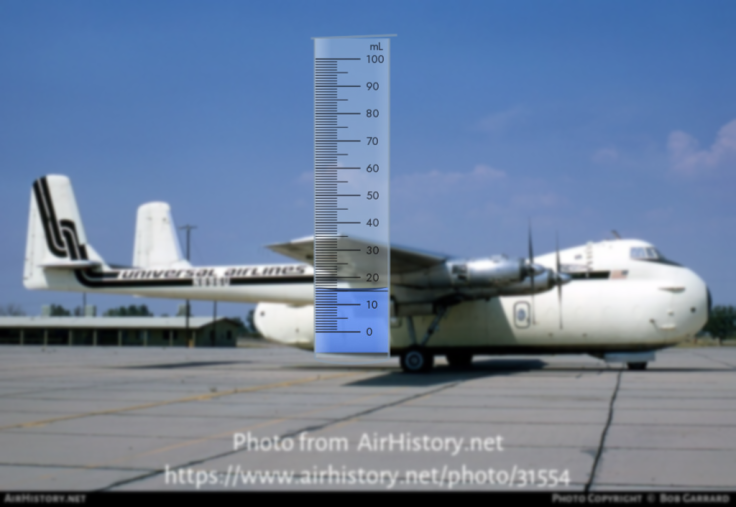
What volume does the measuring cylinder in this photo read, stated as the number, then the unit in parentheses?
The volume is 15 (mL)
